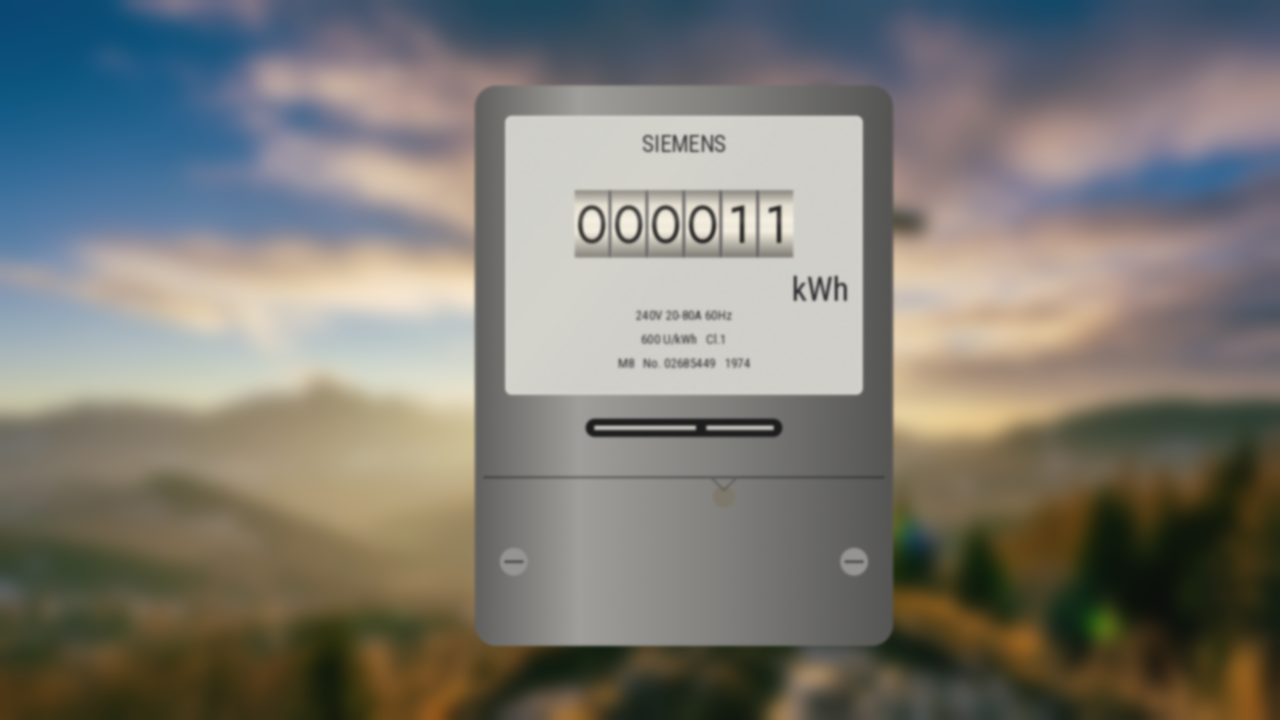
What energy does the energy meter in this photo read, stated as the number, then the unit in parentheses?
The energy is 11 (kWh)
